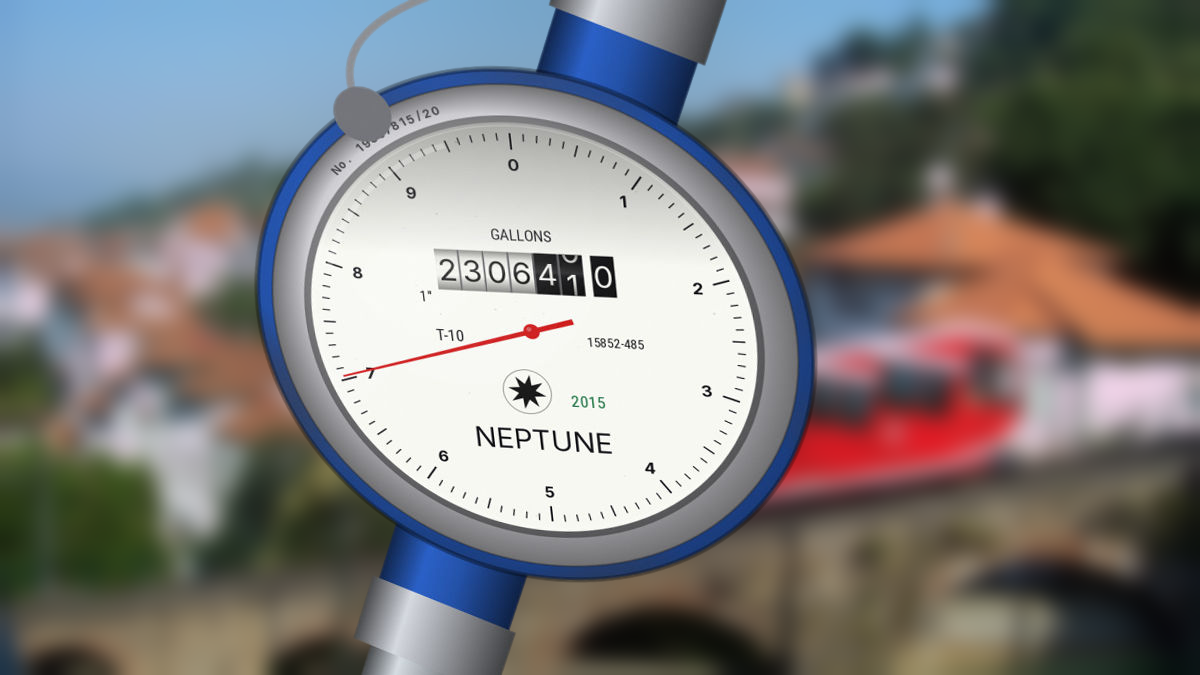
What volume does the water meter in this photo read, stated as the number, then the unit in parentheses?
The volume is 2306407.0 (gal)
